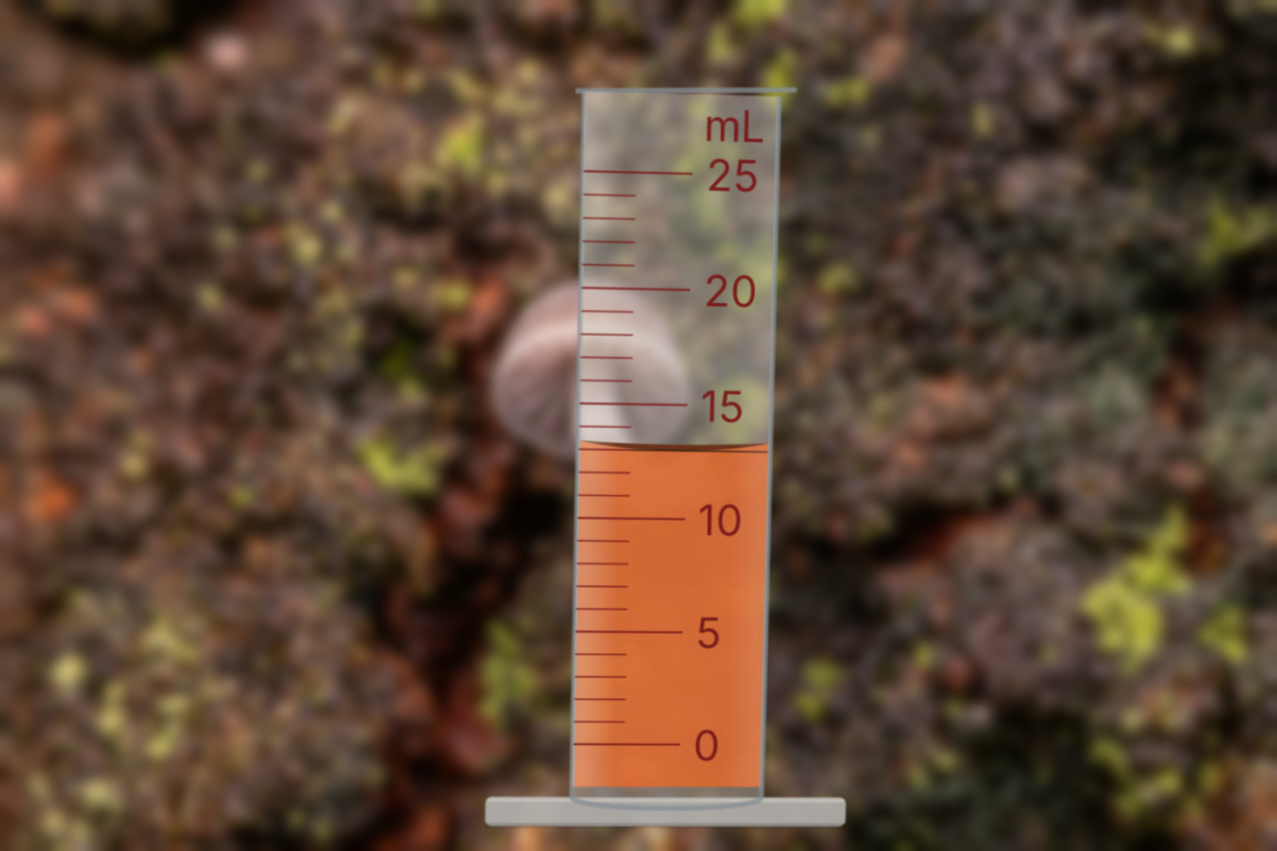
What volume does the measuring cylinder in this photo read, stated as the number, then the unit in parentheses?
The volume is 13 (mL)
